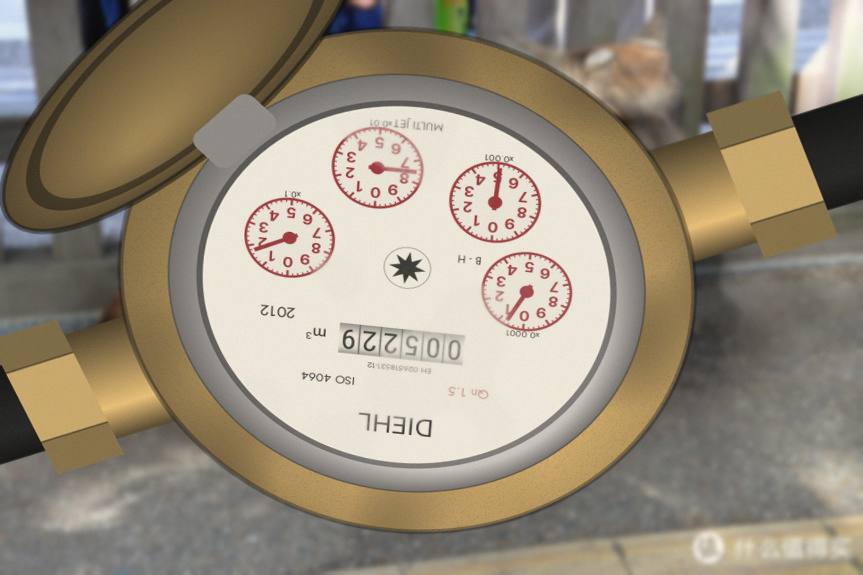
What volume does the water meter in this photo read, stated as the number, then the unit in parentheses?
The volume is 5229.1750 (m³)
